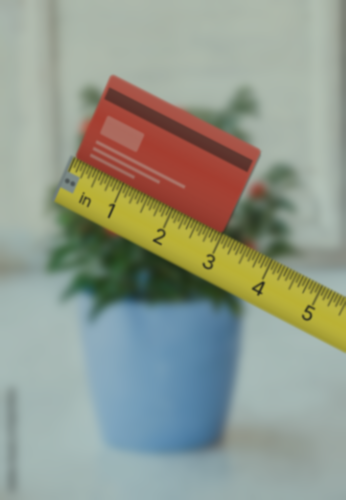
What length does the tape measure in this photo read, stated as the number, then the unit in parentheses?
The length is 3 (in)
